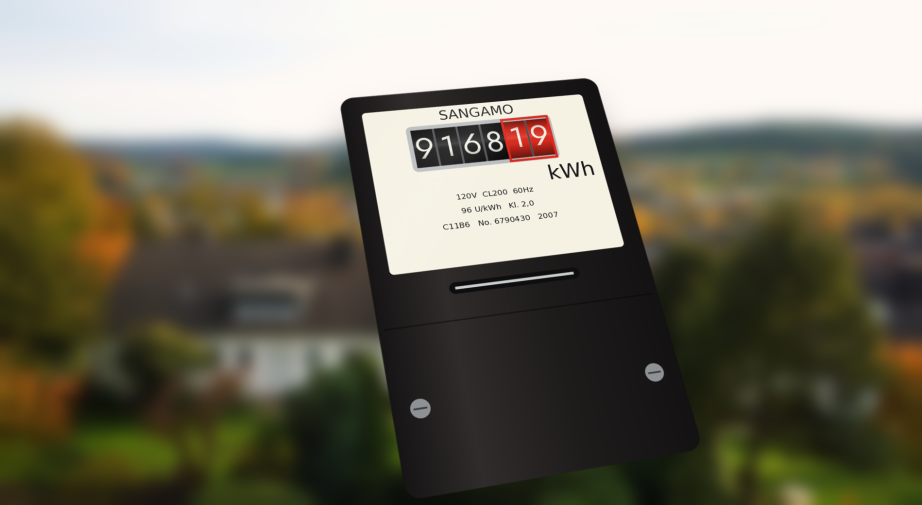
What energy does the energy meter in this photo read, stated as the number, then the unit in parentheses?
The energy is 9168.19 (kWh)
